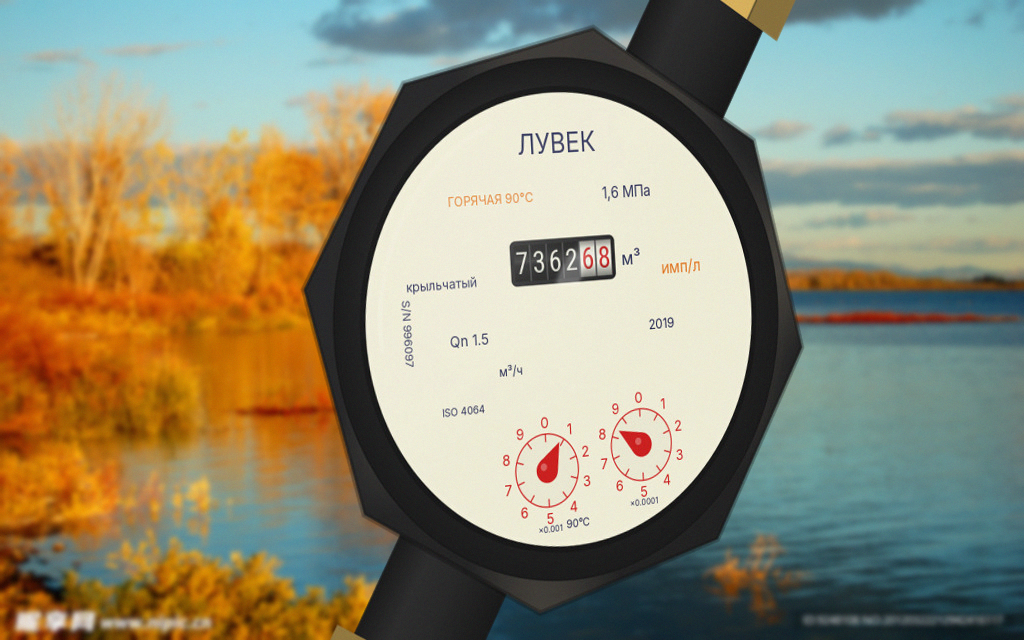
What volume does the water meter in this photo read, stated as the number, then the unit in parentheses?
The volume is 7362.6808 (m³)
